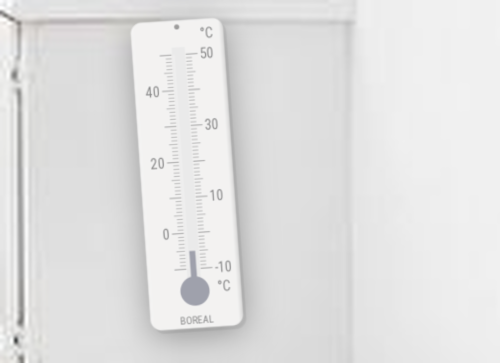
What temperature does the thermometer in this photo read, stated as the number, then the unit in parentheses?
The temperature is -5 (°C)
